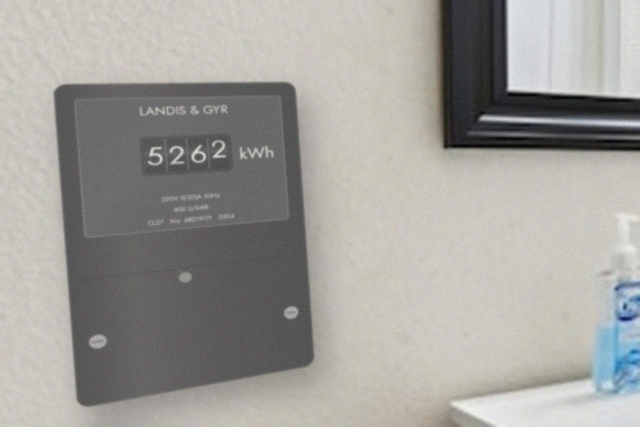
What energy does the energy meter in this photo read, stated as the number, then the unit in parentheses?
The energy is 5262 (kWh)
